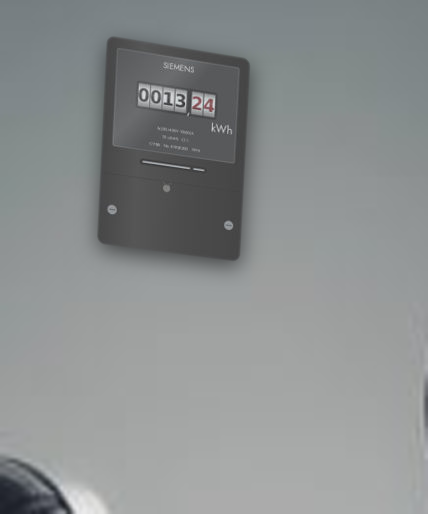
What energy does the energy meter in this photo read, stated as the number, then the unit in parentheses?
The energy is 13.24 (kWh)
